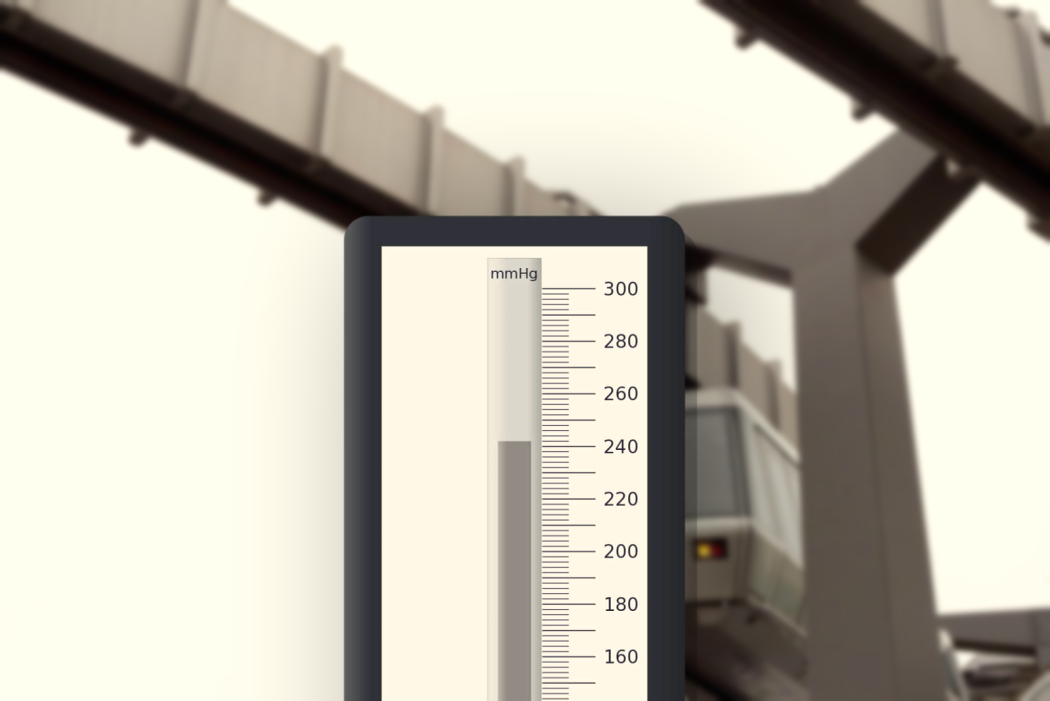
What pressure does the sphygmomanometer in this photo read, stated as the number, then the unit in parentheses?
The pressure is 242 (mmHg)
